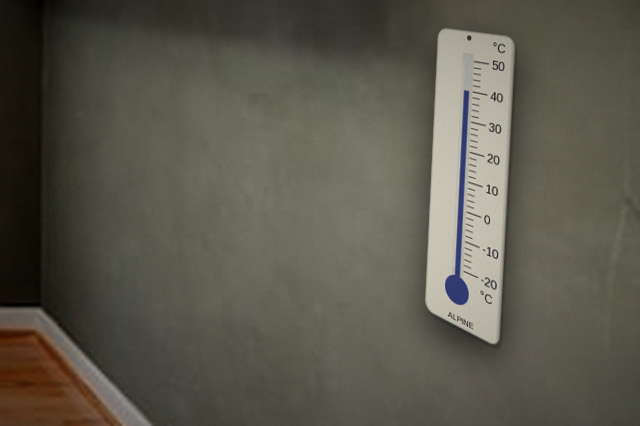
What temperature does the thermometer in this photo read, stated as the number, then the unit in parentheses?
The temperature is 40 (°C)
